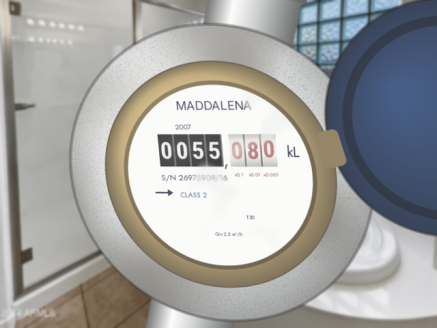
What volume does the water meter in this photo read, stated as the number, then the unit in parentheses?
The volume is 55.080 (kL)
